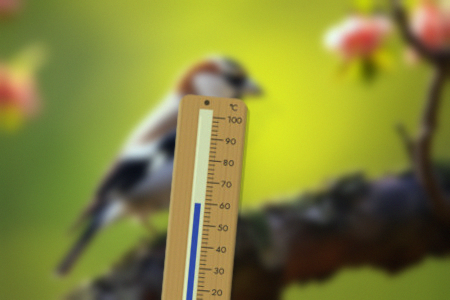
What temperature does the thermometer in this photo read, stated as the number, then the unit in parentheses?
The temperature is 60 (°C)
